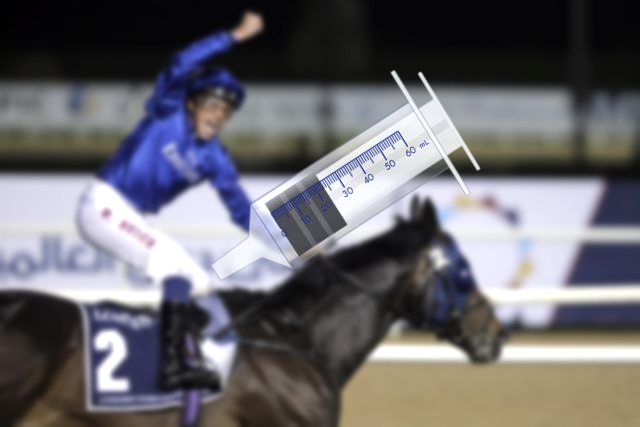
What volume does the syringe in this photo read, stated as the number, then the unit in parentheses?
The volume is 0 (mL)
